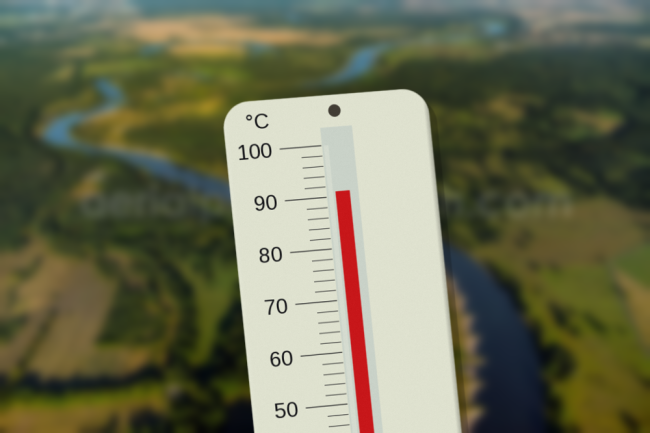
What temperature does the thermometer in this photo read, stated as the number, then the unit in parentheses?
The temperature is 91 (°C)
